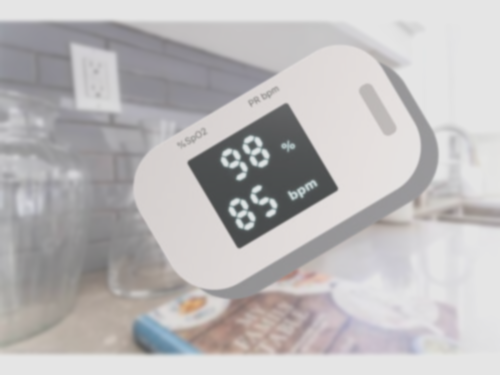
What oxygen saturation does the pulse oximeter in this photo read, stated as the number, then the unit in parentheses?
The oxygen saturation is 98 (%)
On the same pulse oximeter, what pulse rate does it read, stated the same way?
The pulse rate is 85 (bpm)
